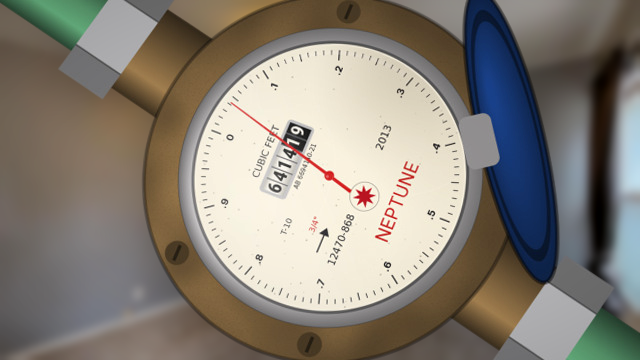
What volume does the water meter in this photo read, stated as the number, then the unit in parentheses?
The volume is 641419.04 (ft³)
